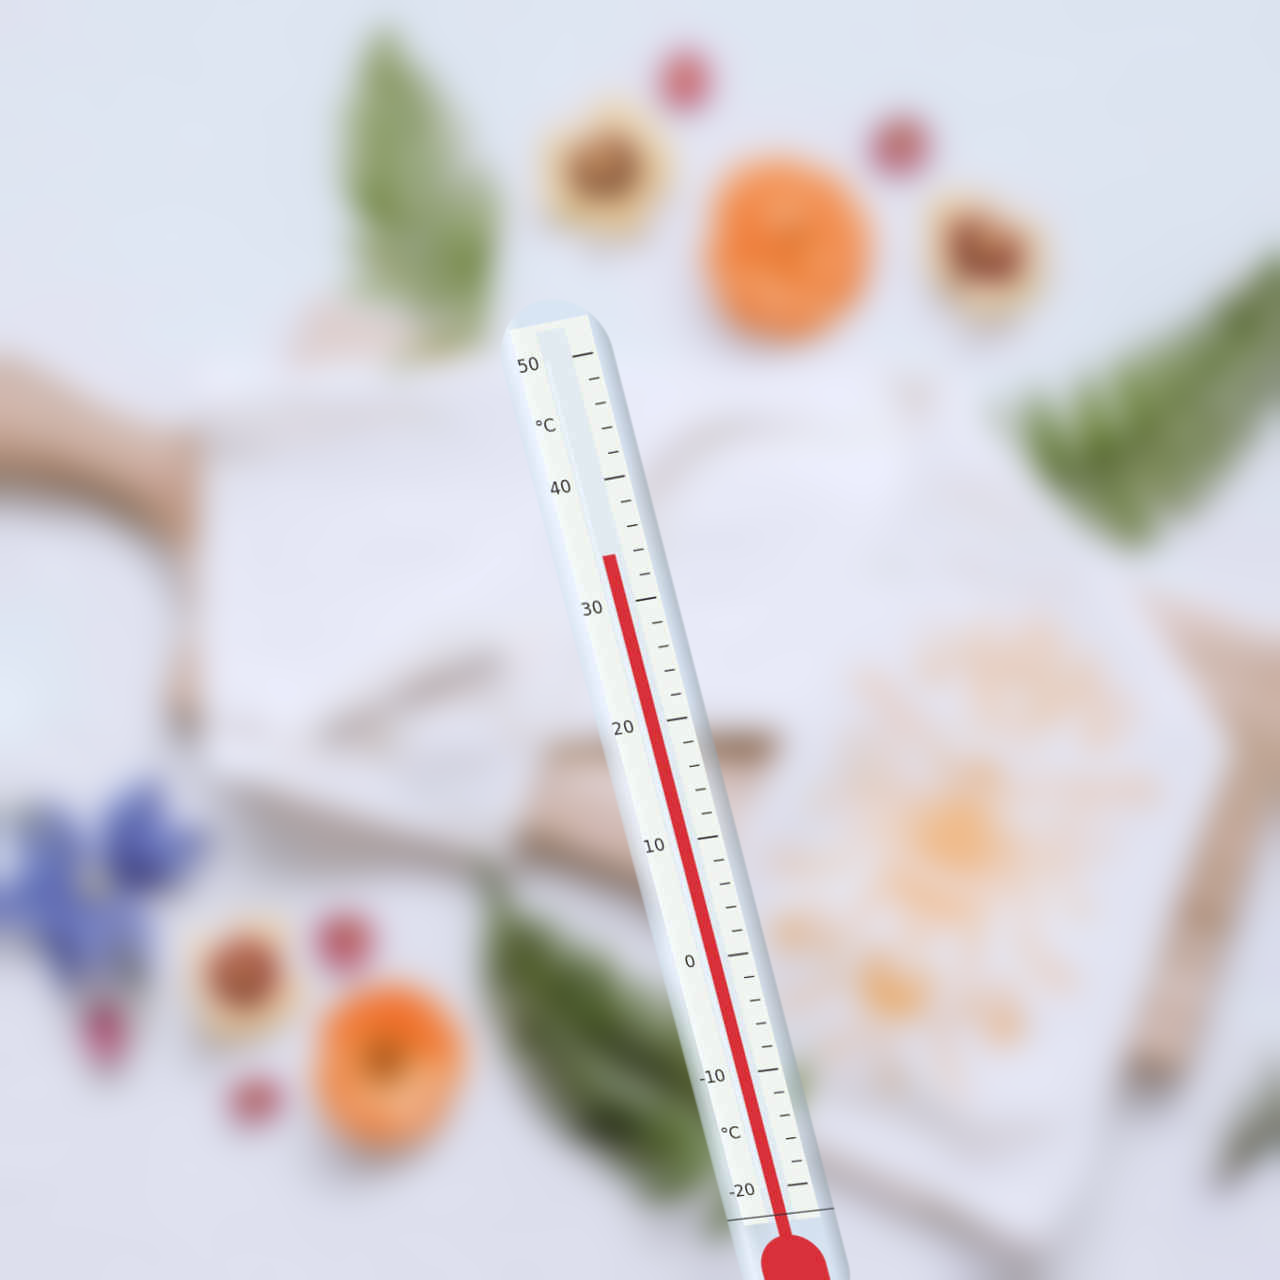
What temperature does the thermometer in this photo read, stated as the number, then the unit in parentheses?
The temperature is 34 (°C)
